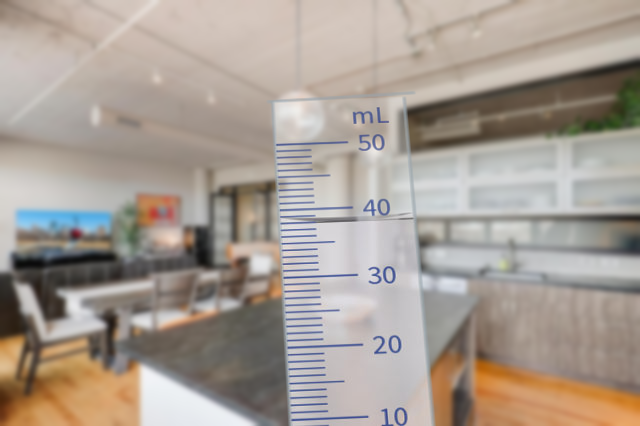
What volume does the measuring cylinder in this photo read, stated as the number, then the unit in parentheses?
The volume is 38 (mL)
